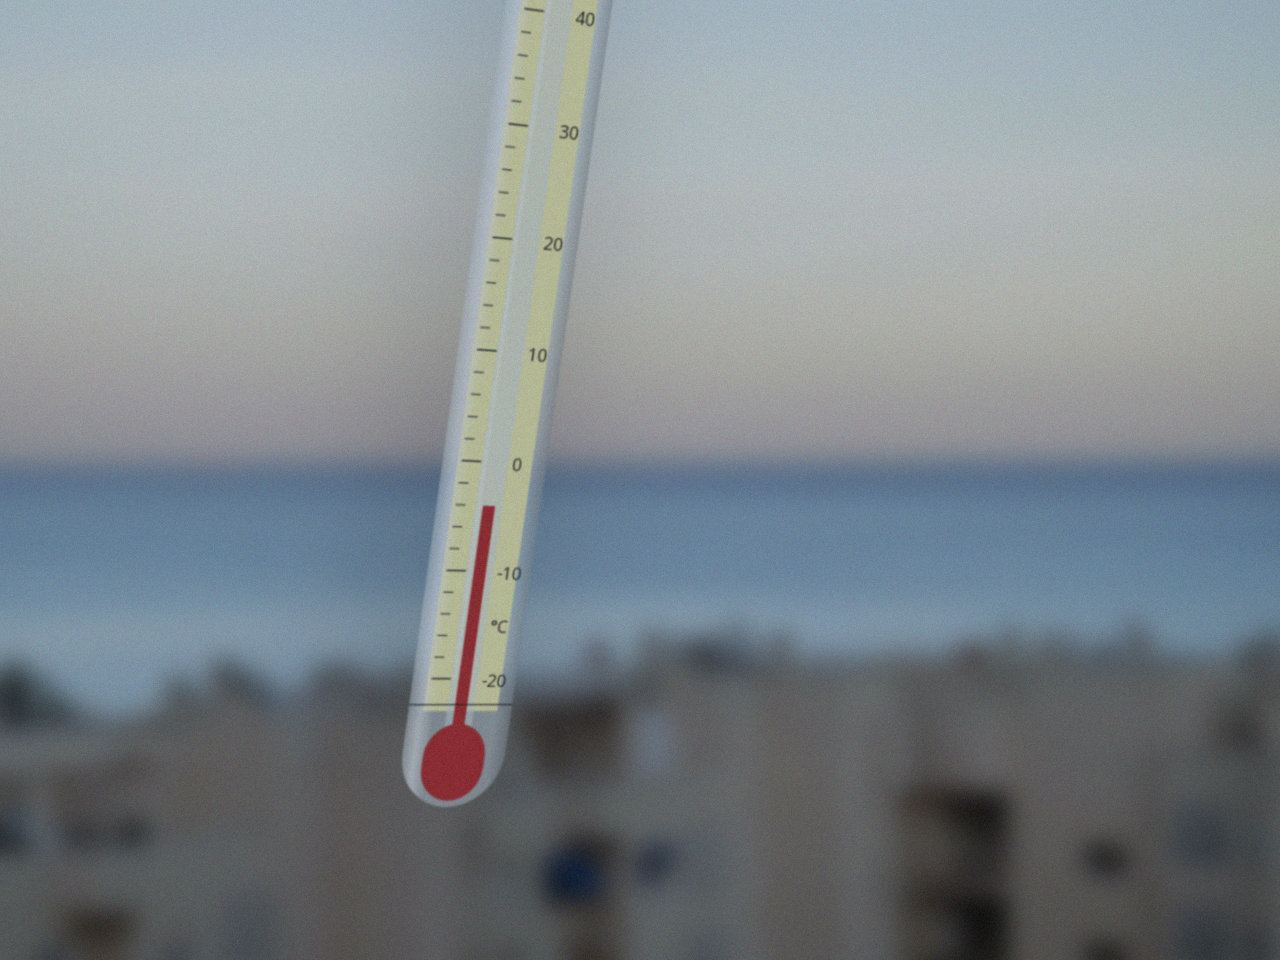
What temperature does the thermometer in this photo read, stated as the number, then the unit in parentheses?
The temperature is -4 (°C)
